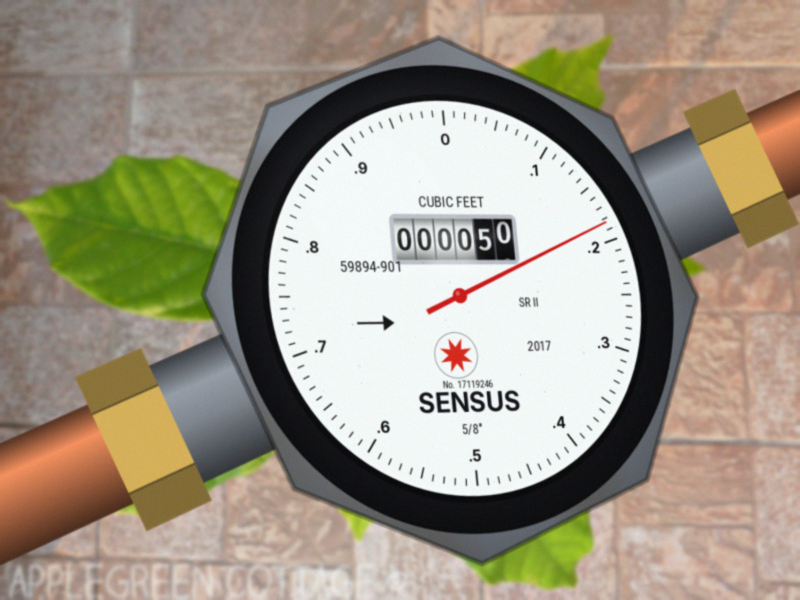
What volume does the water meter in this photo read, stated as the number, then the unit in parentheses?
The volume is 50.18 (ft³)
